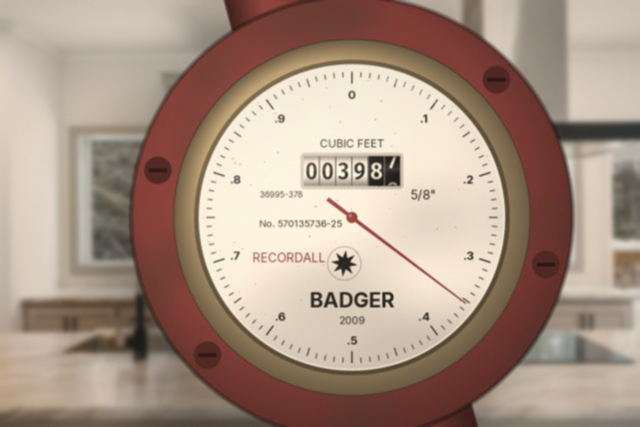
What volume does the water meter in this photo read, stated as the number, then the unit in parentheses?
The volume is 3987.35 (ft³)
